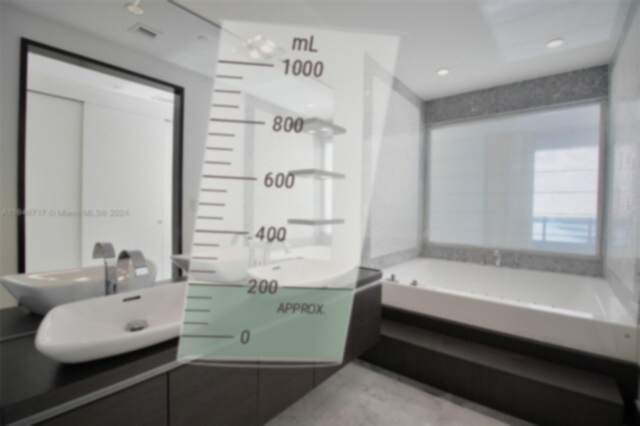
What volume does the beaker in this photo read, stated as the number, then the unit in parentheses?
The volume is 200 (mL)
